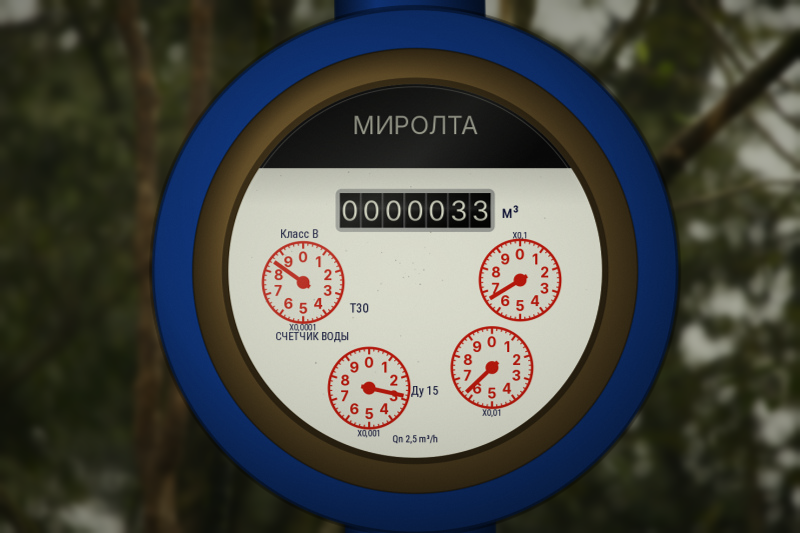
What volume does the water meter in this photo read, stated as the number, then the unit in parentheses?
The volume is 33.6628 (m³)
